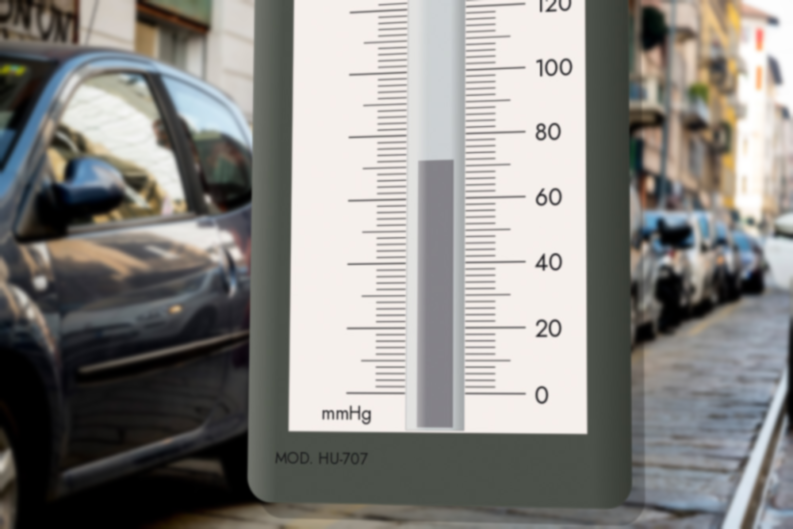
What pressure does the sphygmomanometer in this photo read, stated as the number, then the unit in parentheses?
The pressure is 72 (mmHg)
